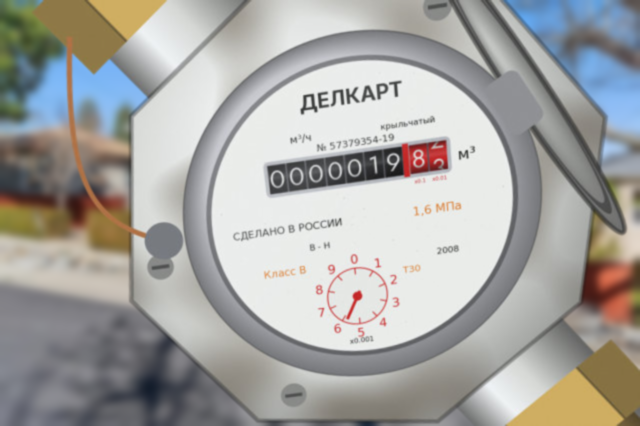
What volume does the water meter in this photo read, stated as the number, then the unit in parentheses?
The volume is 19.825 (m³)
